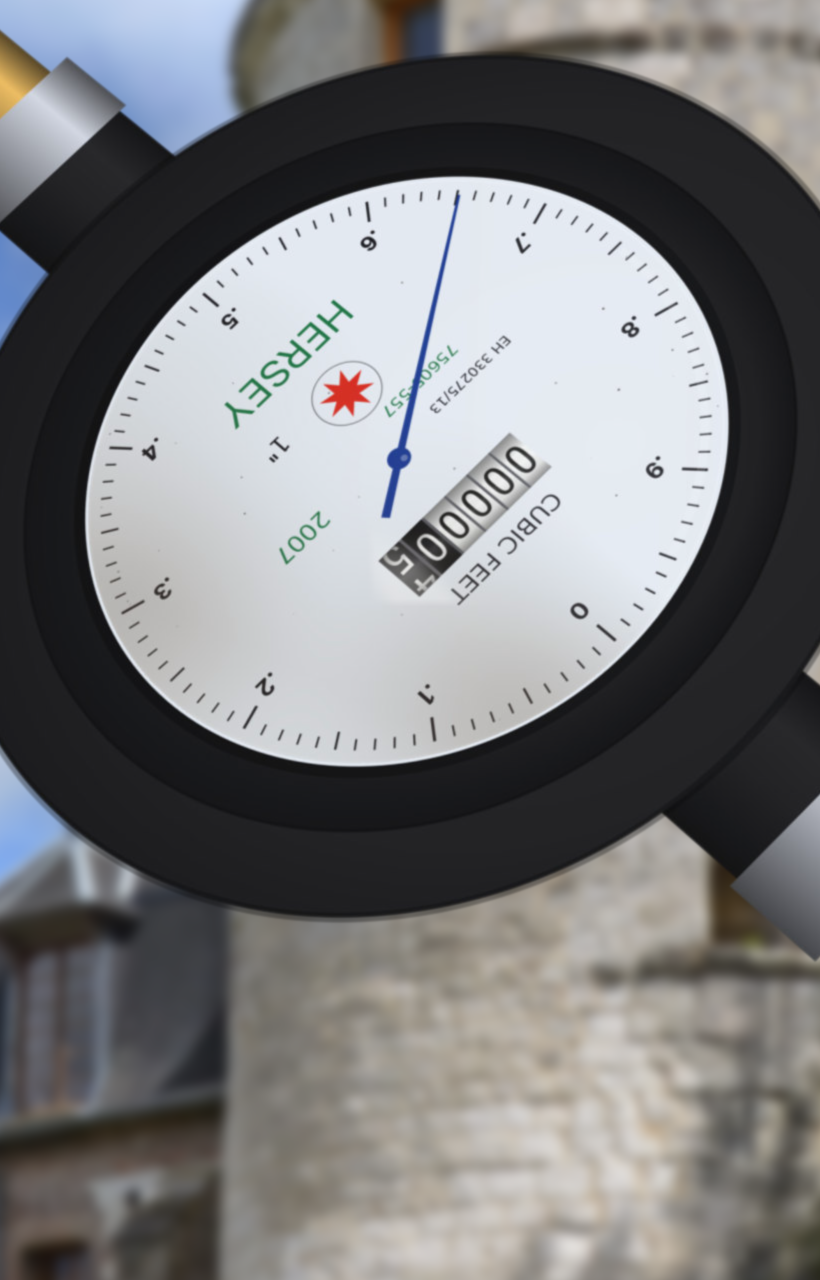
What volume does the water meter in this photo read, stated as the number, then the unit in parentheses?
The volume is 4.65 (ft³)
